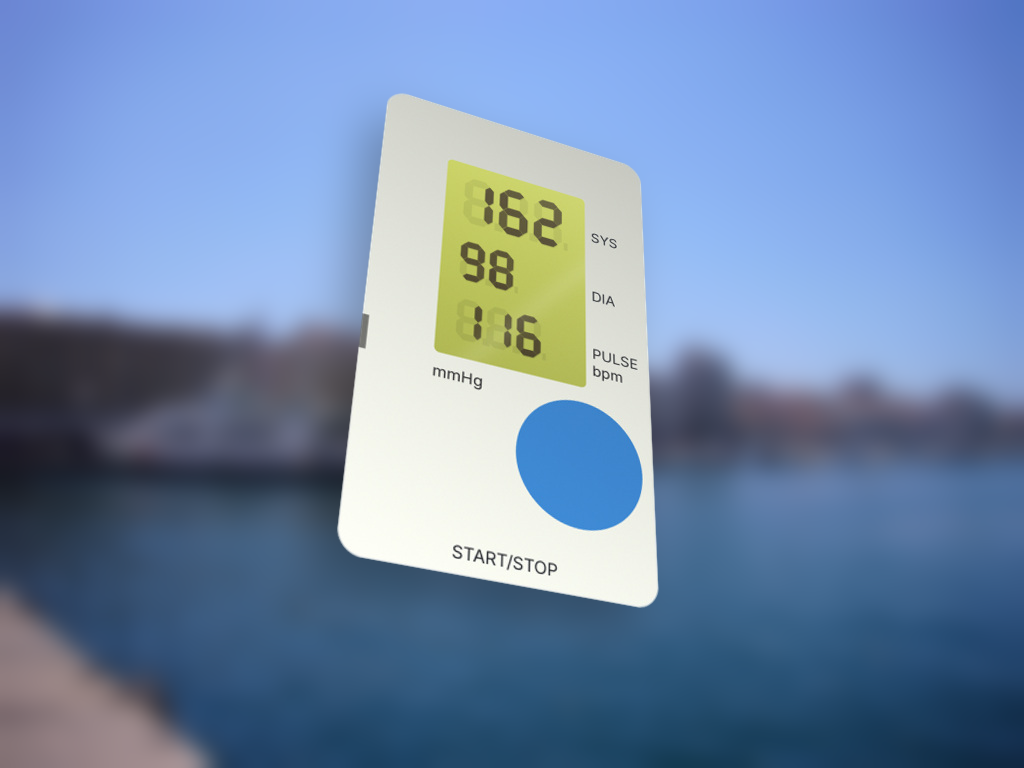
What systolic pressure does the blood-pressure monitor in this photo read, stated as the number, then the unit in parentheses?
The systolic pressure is 162 (mmHg)
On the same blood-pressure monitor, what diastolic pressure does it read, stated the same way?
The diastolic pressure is 98 (mmHg)
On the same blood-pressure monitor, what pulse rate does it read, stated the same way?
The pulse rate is 116 (bpm)
